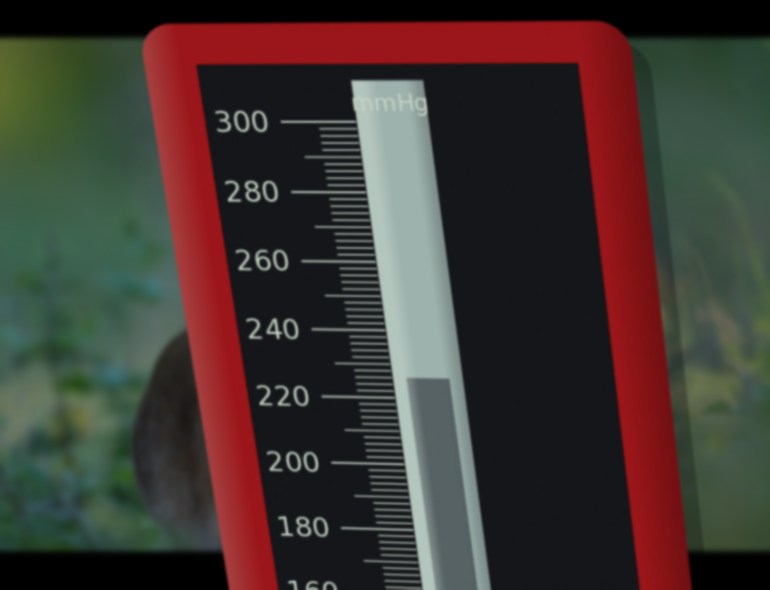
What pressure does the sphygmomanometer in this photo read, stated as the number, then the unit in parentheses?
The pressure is 226 (mmHg)
